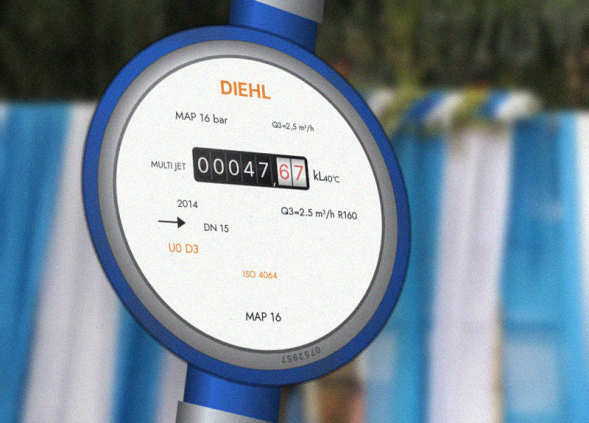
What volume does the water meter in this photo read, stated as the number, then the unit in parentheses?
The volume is 47.67 (kL)
